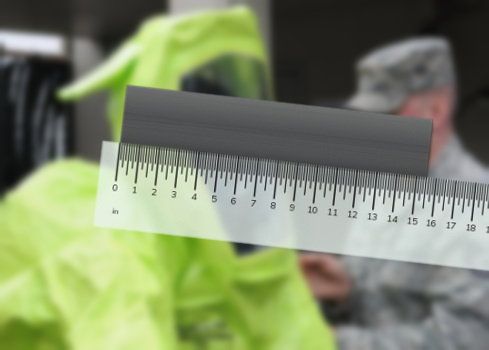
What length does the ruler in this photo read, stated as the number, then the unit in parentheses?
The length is 15.5 (in)
